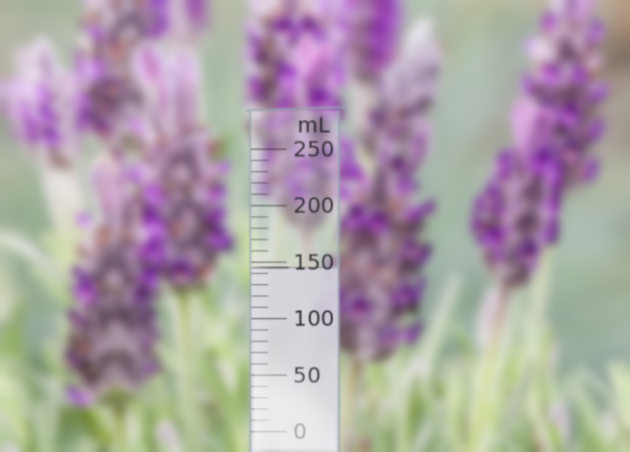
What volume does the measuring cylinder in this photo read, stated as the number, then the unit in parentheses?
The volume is 145 (mL)
